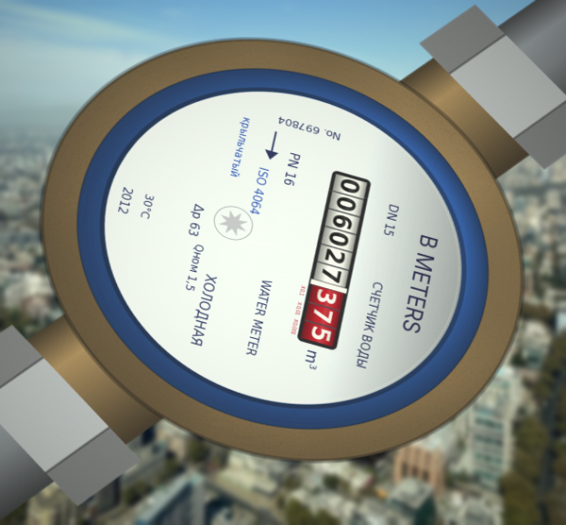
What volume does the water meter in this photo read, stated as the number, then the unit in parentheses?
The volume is 6027.375 (m³)
